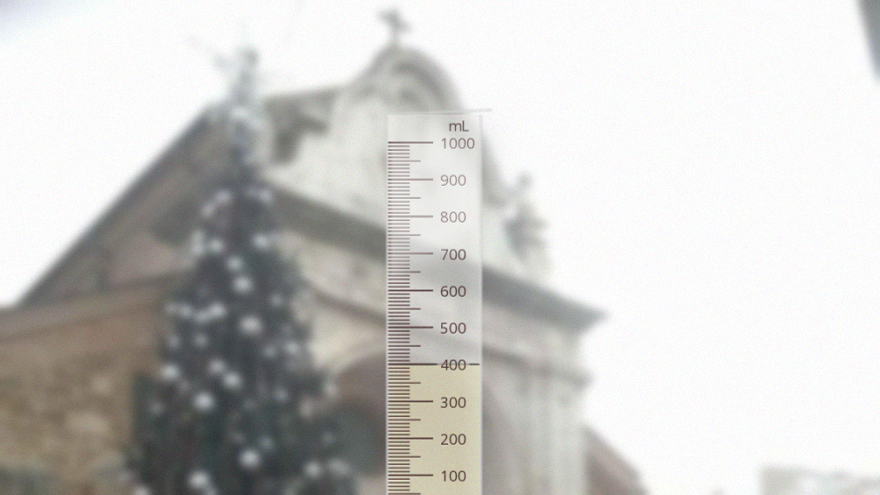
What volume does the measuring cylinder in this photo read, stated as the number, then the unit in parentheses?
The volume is 400 (mL)
